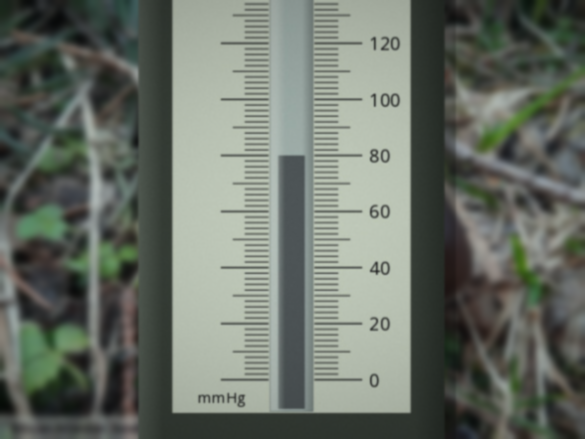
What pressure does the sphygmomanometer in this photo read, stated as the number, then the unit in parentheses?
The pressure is 80 (mmHg)
